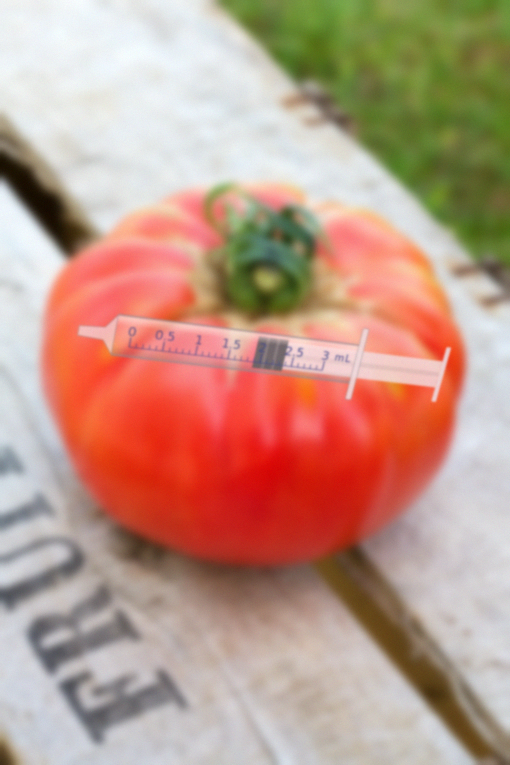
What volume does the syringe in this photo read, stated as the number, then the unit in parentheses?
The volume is 1.9 (mL)
